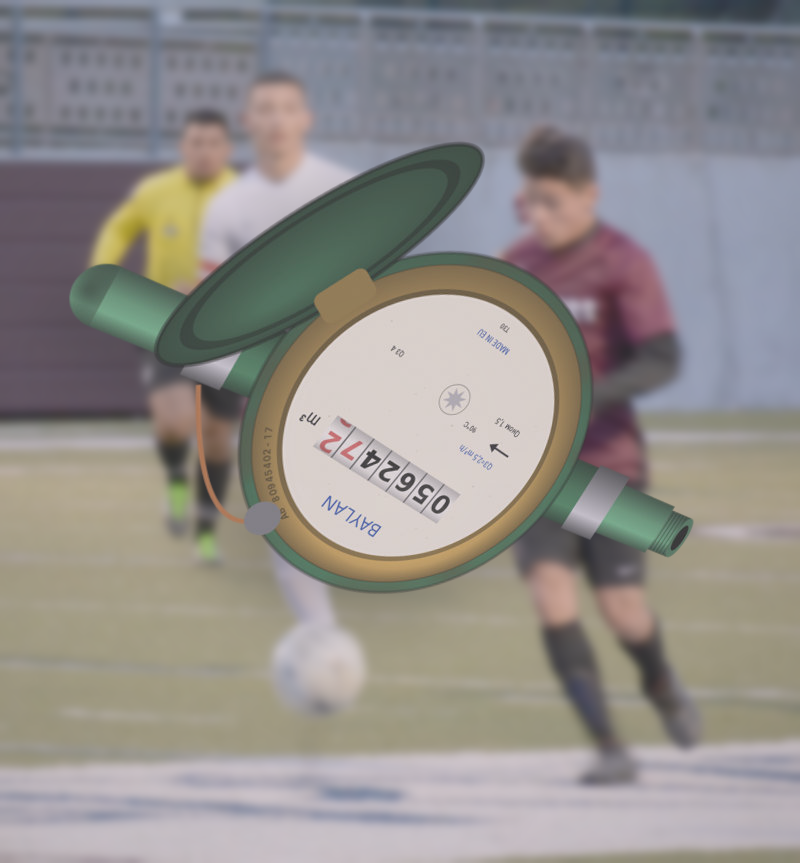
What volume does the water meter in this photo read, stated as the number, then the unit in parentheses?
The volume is 5624.72 (m³)
